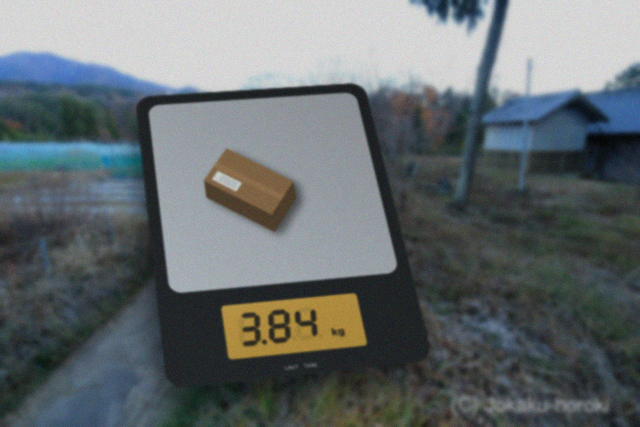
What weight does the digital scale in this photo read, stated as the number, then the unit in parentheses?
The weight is 3.84 (kg)
